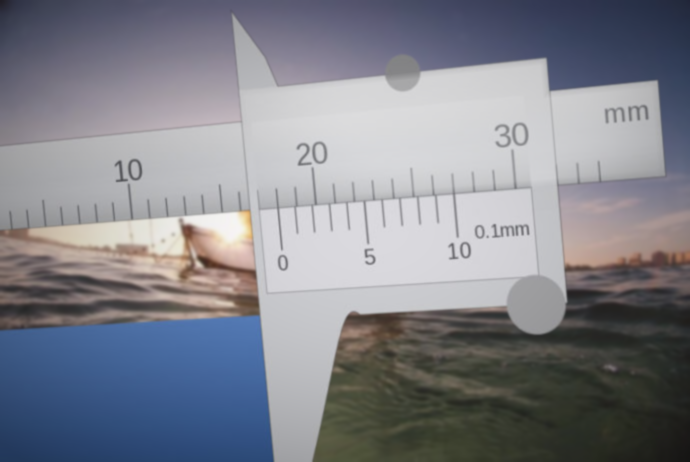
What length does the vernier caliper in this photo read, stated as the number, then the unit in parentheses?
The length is 18.0 (mm)
